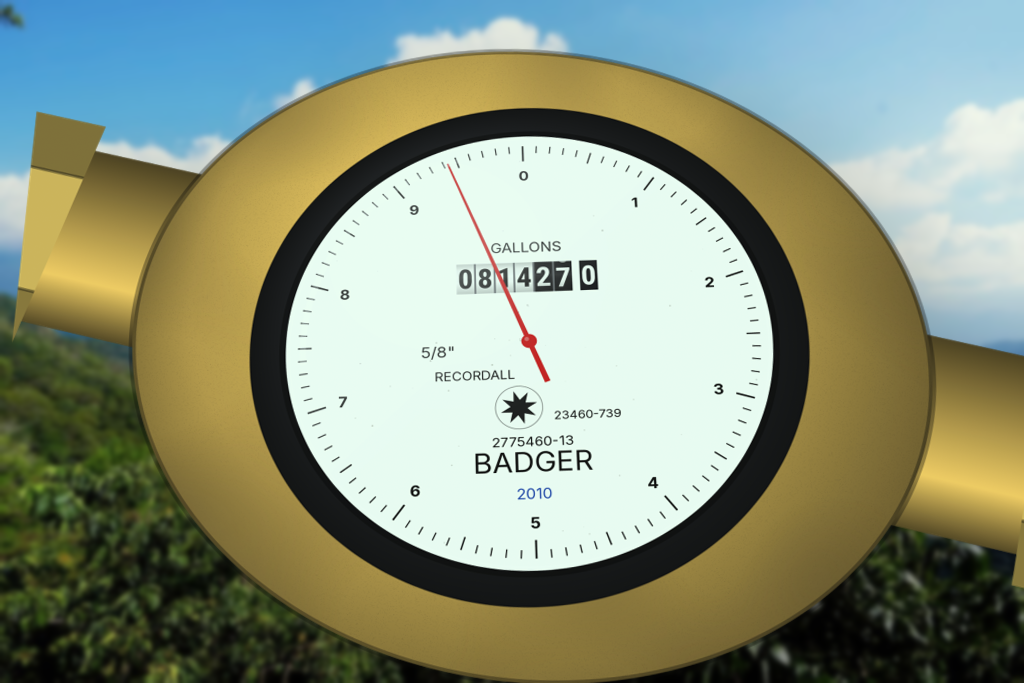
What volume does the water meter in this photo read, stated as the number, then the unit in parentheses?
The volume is 814269.4 (gal)
